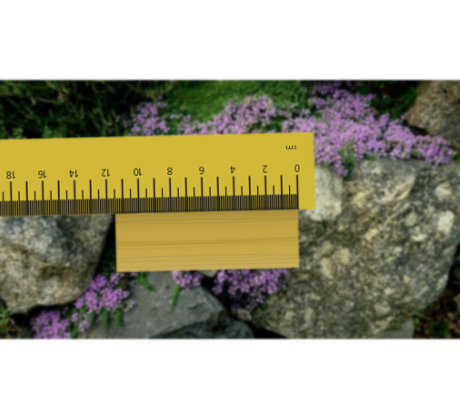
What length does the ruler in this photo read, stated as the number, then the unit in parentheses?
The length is 11.5 (cm)
